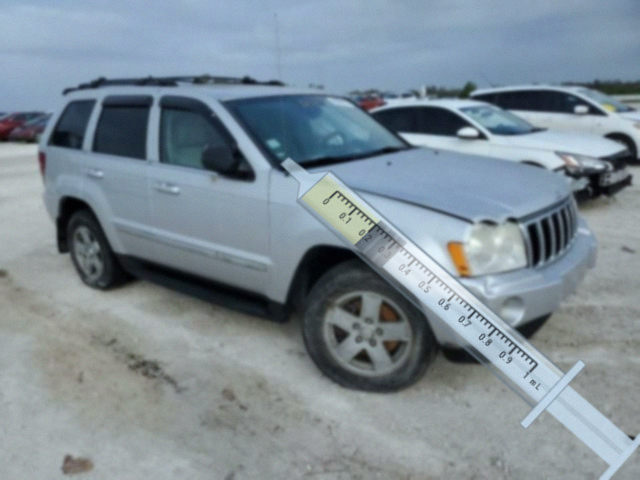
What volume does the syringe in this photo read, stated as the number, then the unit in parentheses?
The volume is 0.2 (mL)
